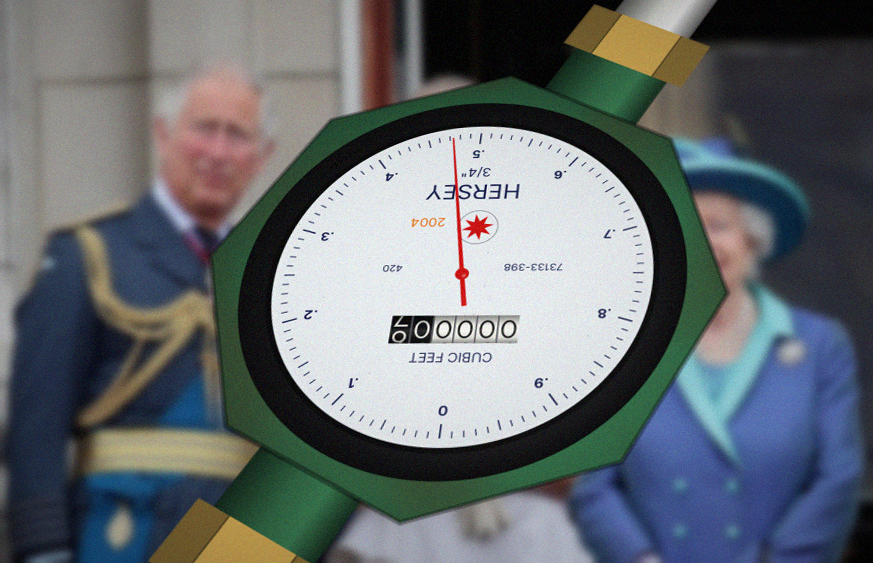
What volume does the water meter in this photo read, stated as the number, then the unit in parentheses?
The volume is 6.47 (ft³)
